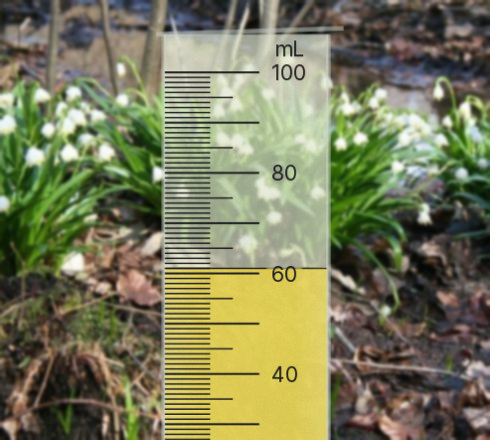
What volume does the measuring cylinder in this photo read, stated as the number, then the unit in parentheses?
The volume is 61 (mL)
